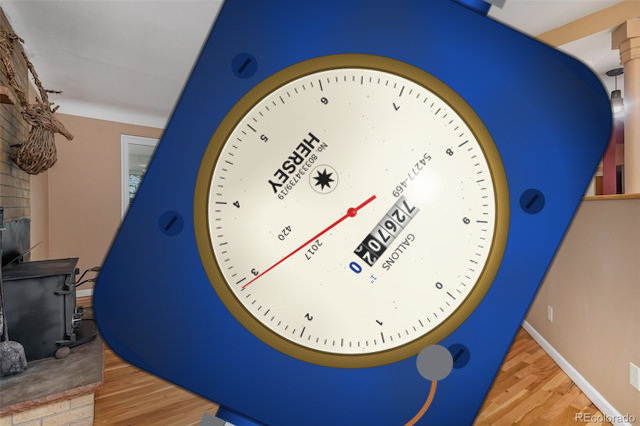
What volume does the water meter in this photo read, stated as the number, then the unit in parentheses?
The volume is 7267022.9 (gal)
